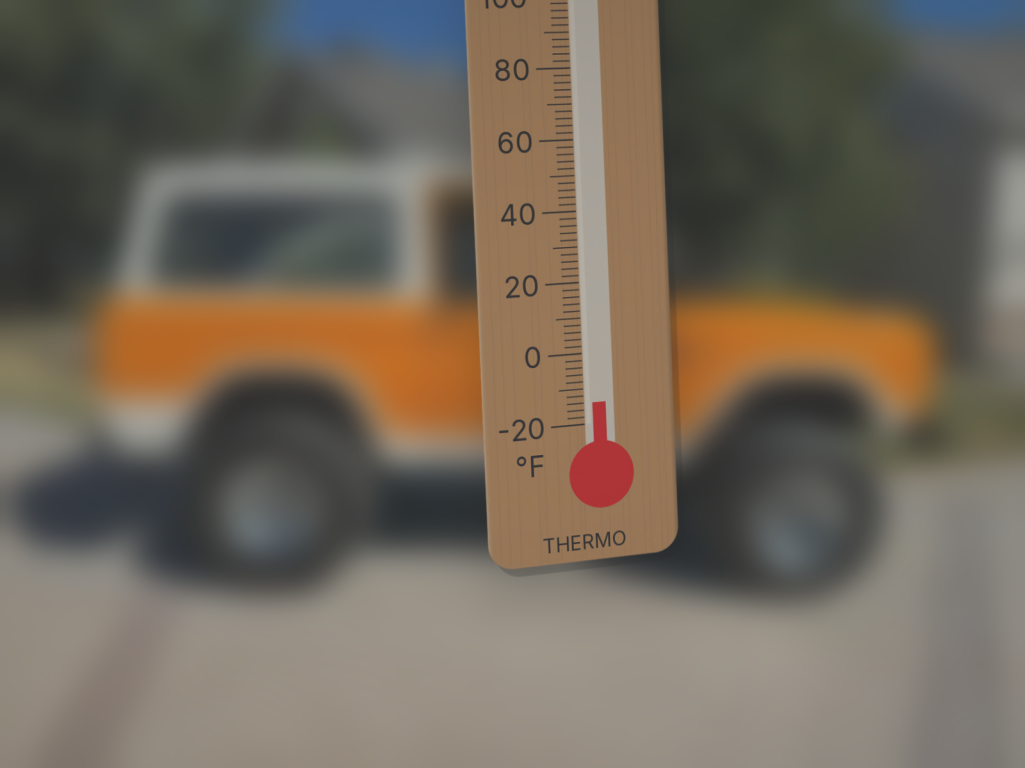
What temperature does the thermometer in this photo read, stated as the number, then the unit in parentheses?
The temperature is -14 (°F)
